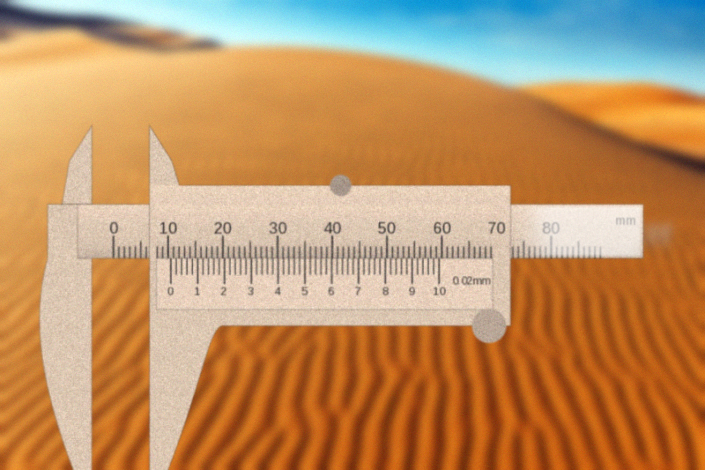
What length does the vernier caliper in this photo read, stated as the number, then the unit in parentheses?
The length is 10.5 (mm)
